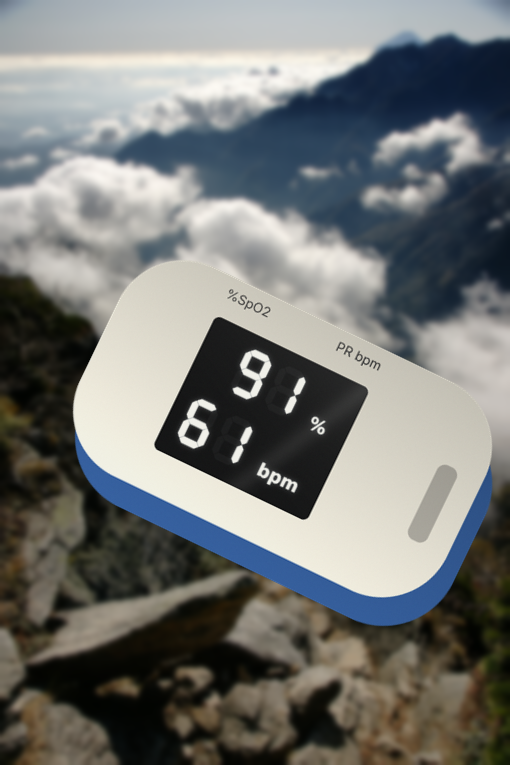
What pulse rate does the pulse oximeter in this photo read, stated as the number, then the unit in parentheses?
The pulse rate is 61 (bpm)
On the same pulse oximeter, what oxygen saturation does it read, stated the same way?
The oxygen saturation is 91 (%)
